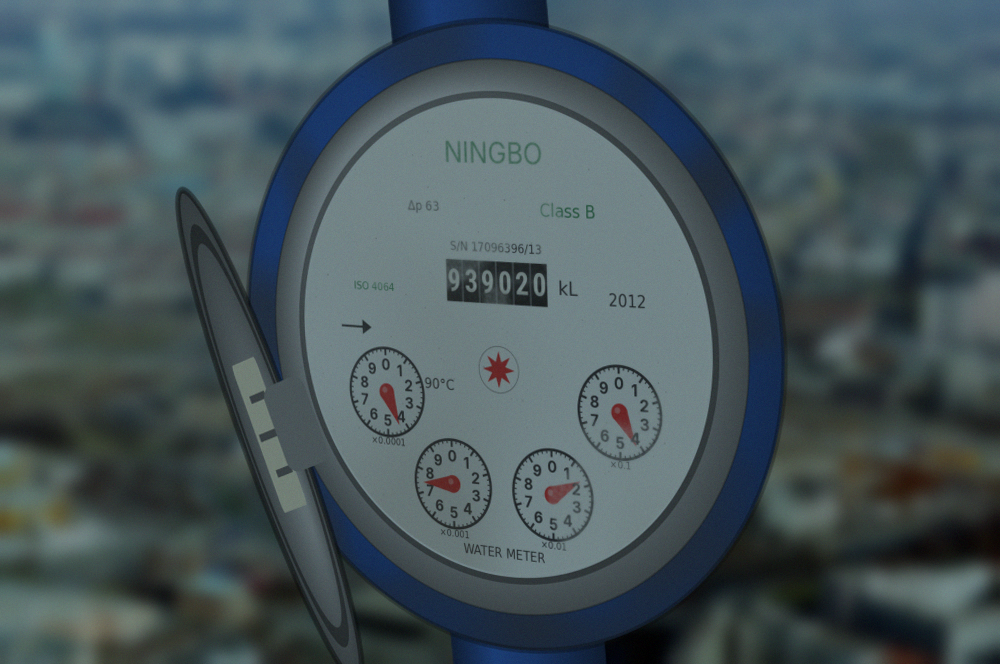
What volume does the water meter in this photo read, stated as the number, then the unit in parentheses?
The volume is 939020.4174 (kL)
